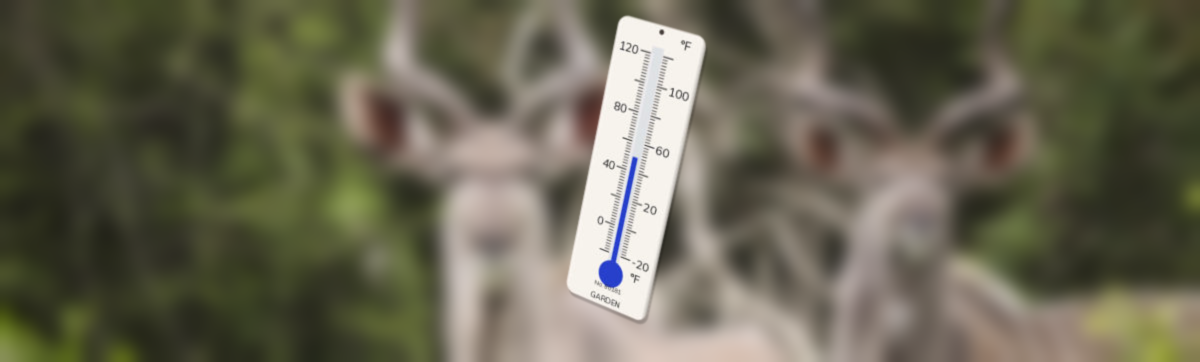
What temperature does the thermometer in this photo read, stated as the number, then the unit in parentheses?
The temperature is 50 (°F)
